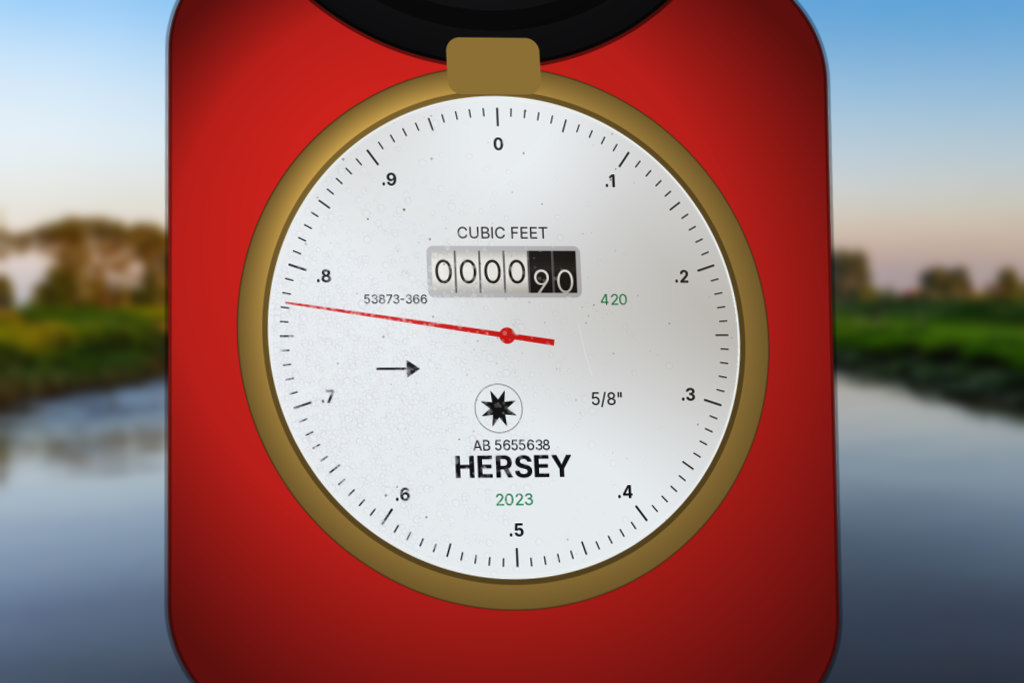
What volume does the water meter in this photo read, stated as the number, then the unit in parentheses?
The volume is 89.77 (ft³)
